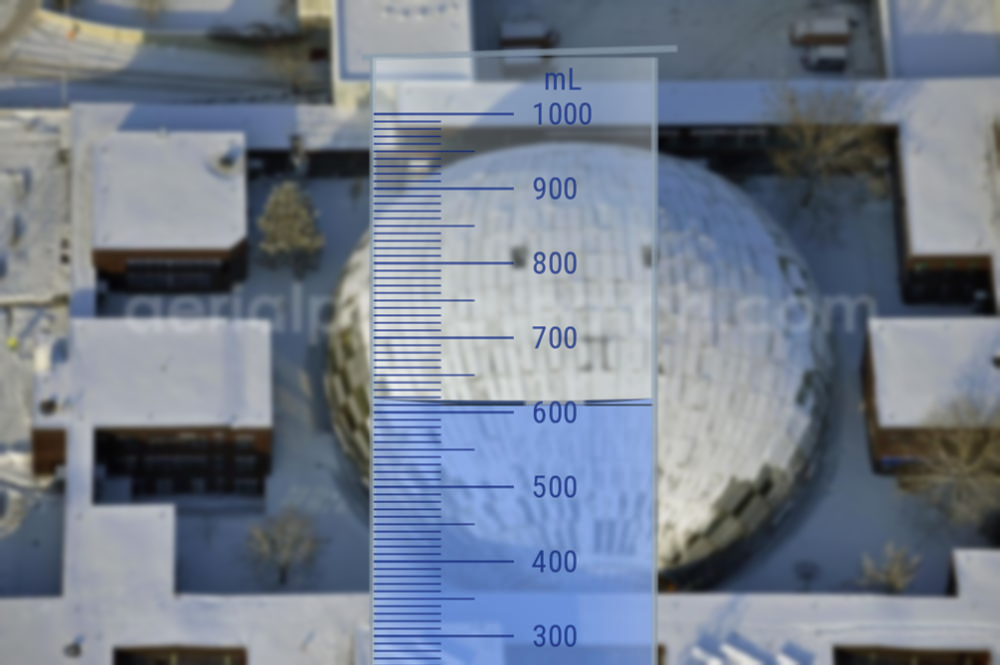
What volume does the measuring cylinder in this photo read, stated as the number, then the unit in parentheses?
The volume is 610 (mL)
